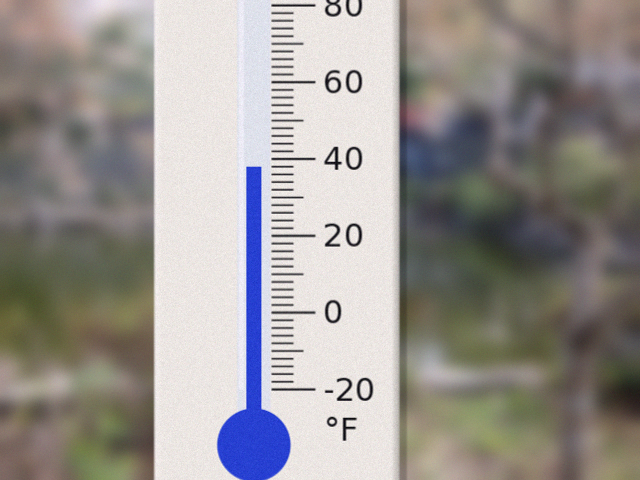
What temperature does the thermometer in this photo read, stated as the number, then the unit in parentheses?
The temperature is 38 (°F)
